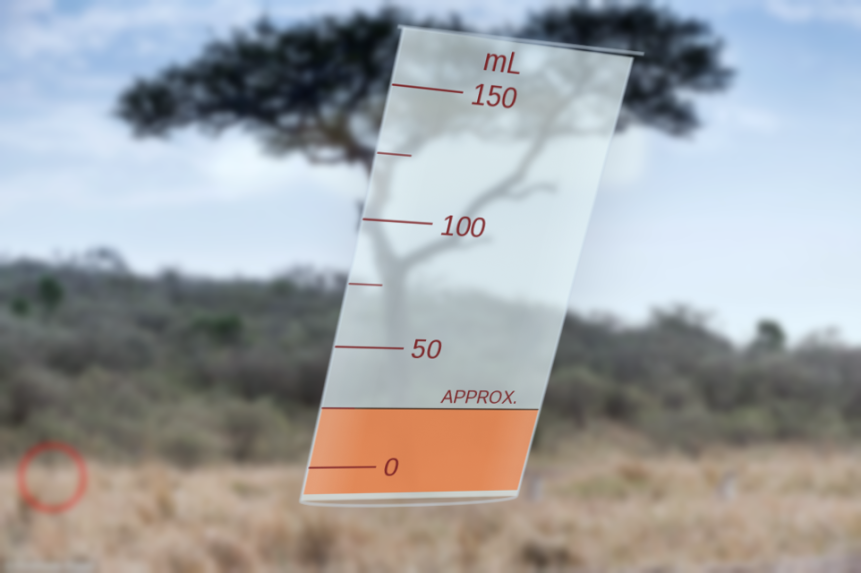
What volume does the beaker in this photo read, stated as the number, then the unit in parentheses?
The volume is 25 (mL)
